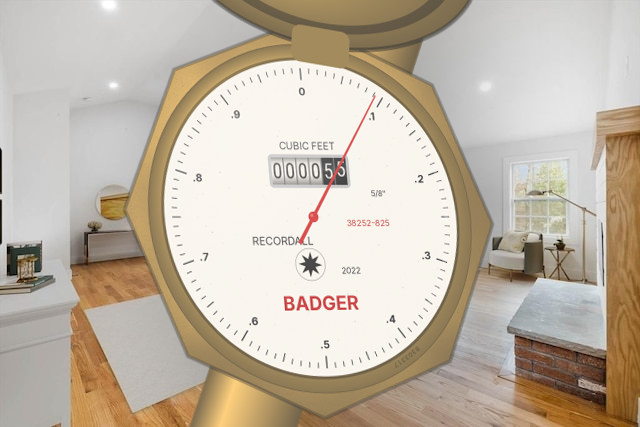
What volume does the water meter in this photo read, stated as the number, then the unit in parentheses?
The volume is 55.09 (ft³)
